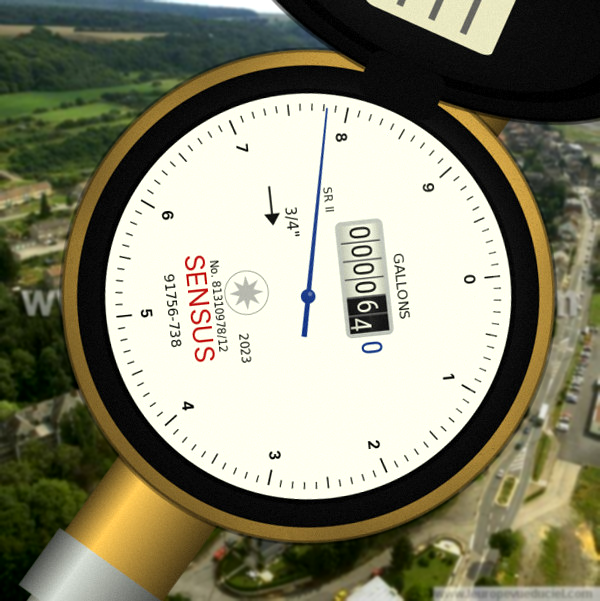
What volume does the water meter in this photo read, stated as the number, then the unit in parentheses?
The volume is 637.8 (gal)
